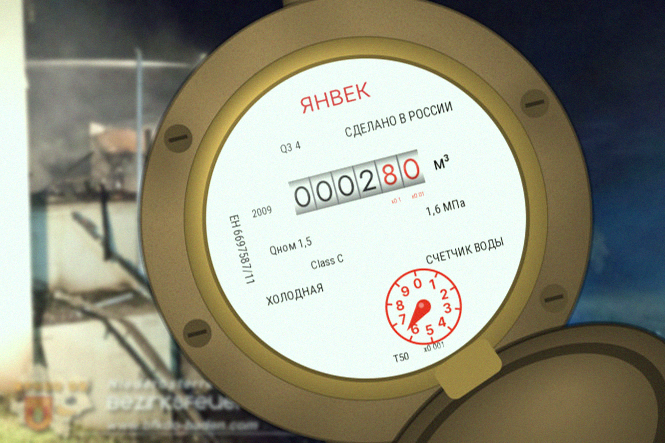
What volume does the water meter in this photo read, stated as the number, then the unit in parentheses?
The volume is 2.806 (m³)
